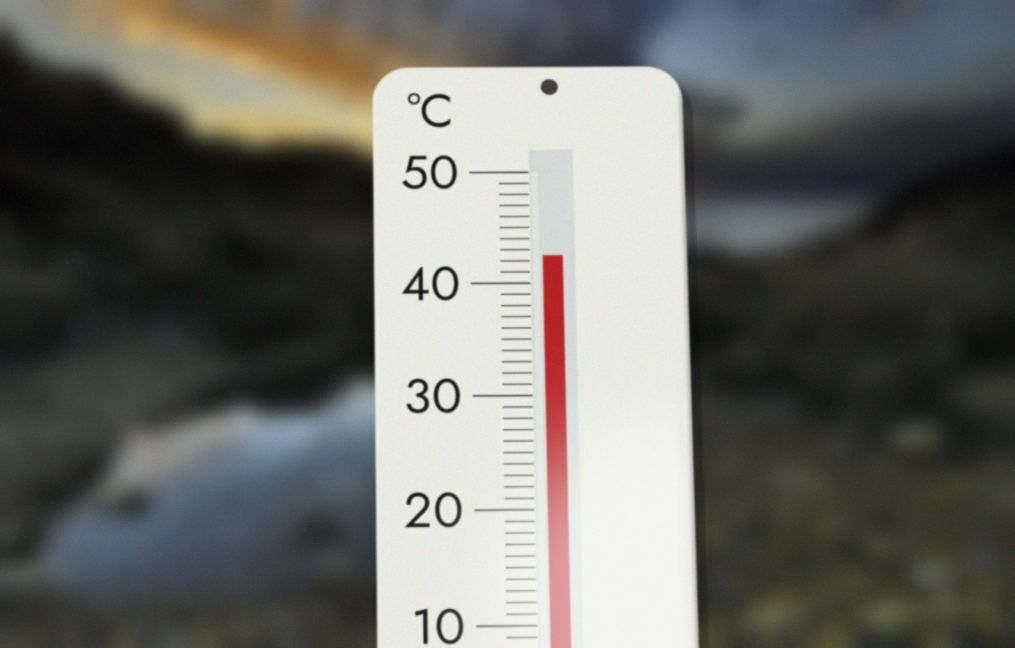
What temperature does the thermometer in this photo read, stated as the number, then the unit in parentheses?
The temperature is 42.5 (°C)
